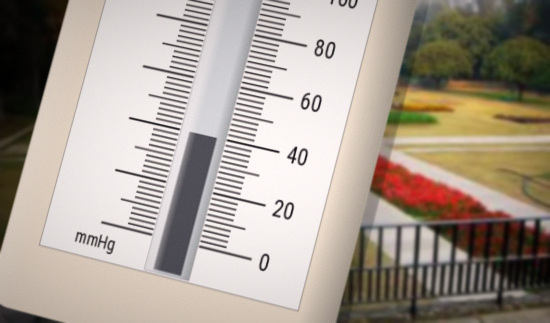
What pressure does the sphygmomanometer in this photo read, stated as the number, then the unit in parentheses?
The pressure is 40 (mmHg)
